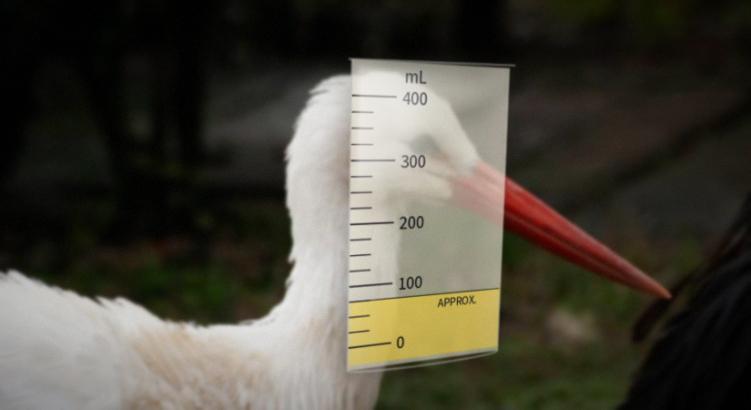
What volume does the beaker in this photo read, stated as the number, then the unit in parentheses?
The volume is 75 (mL)
